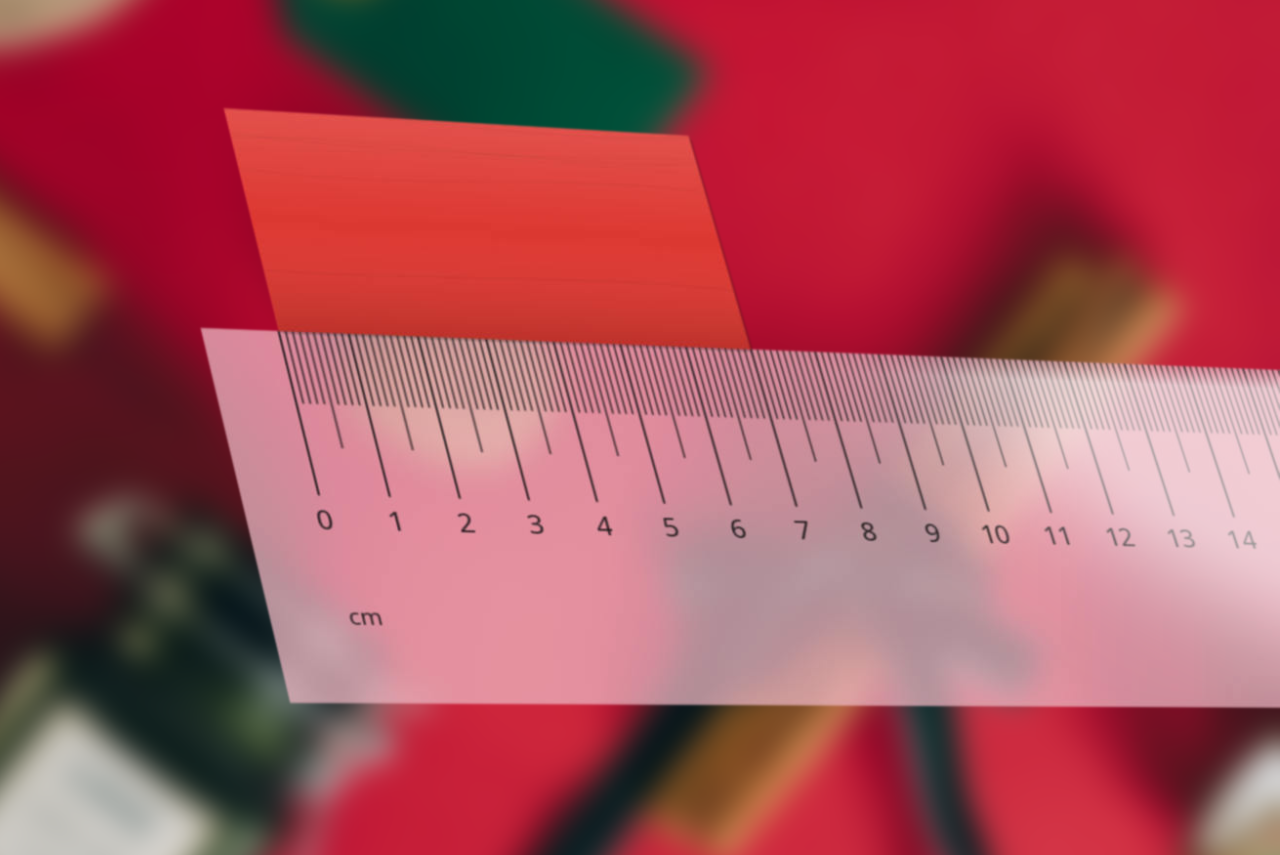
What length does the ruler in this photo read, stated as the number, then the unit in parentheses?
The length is 7 (cm)
